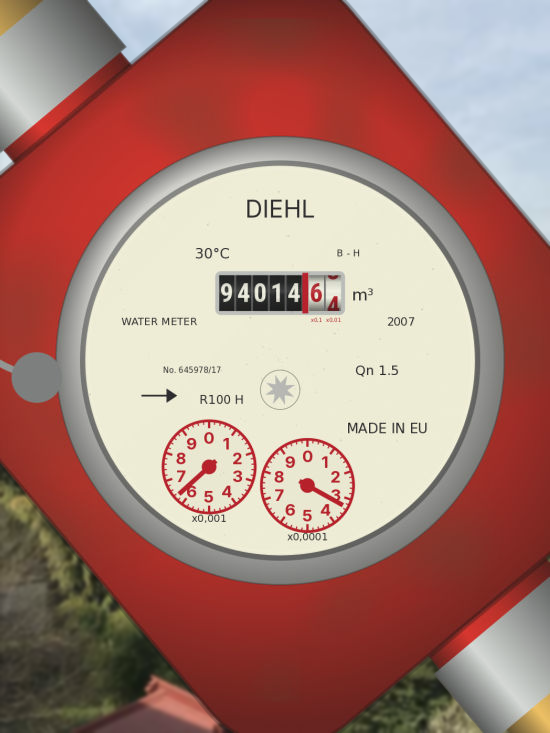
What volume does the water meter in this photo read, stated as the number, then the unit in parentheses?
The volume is 94014.6363 (m³)
